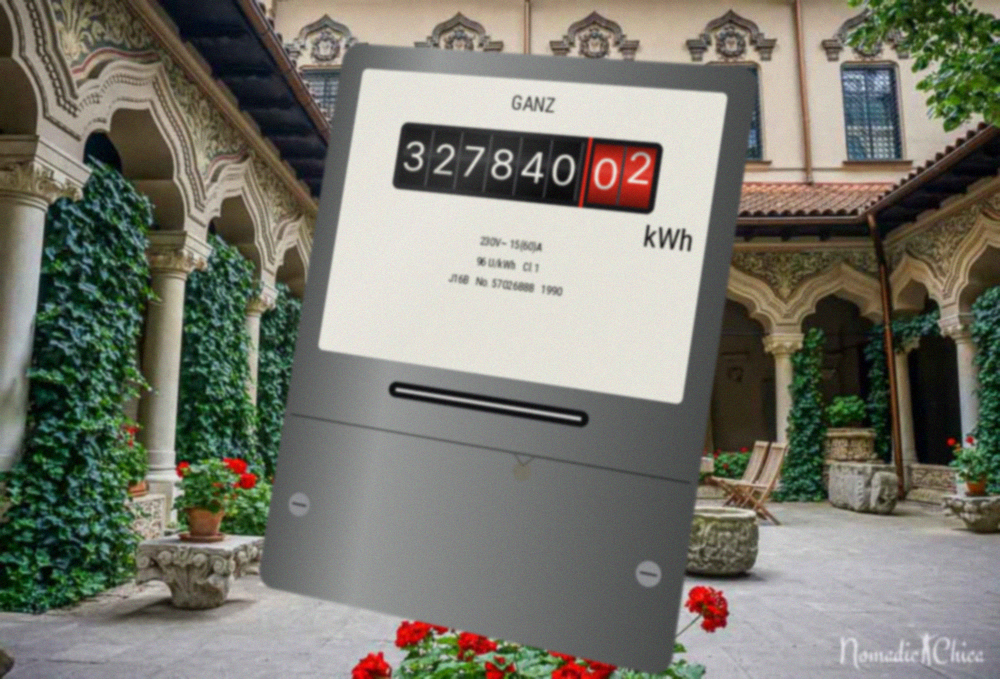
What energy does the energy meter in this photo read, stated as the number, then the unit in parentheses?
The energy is 327840.02 (kWh)
